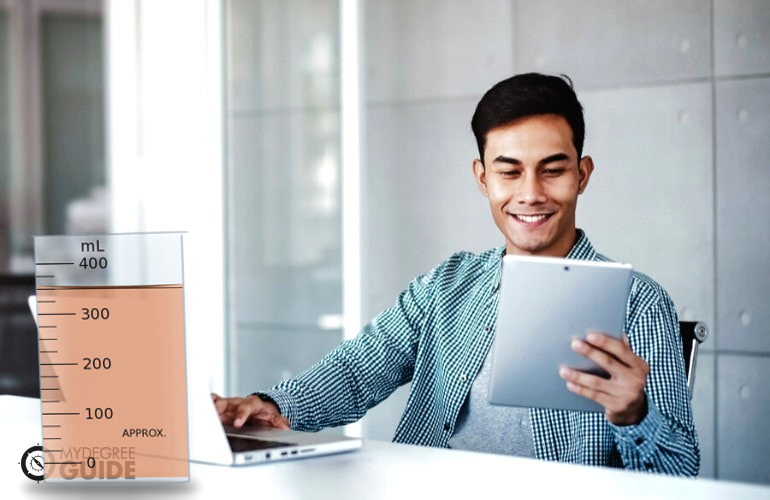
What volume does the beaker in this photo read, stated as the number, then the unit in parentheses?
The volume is 350 (mL)
